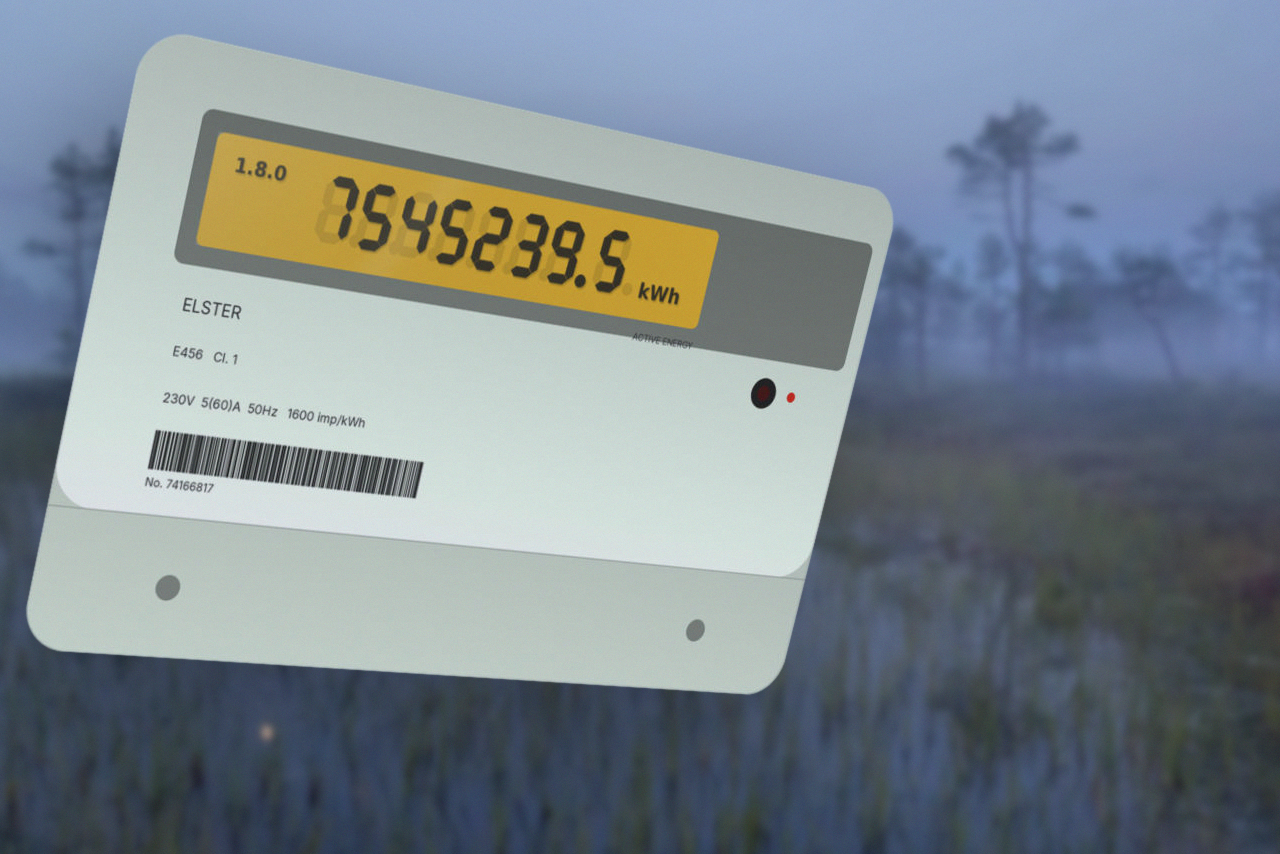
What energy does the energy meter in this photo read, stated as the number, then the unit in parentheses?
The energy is 7545239.5 (kWh)
